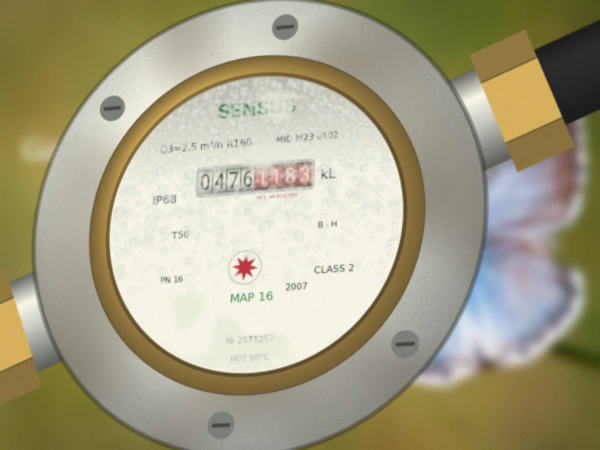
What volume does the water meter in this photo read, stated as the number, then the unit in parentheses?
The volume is 476.1183 (kL)
